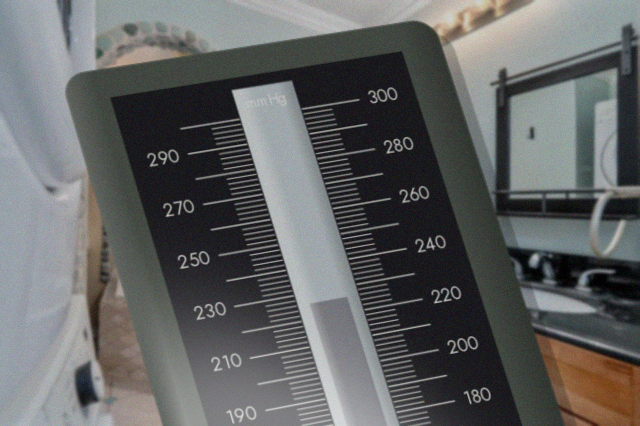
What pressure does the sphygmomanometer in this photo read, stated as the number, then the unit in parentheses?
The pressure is 226 (mmHg)
